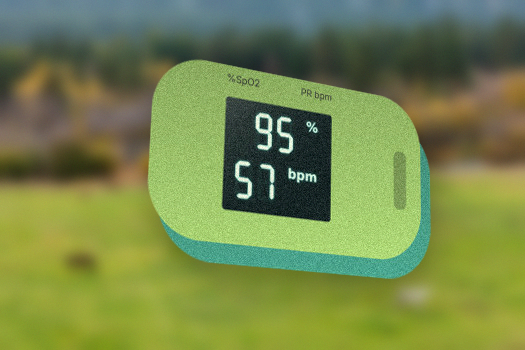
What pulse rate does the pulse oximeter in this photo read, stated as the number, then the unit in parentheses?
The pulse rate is 57 (bpm)
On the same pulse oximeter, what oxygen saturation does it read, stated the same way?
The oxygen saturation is 95 (%)
